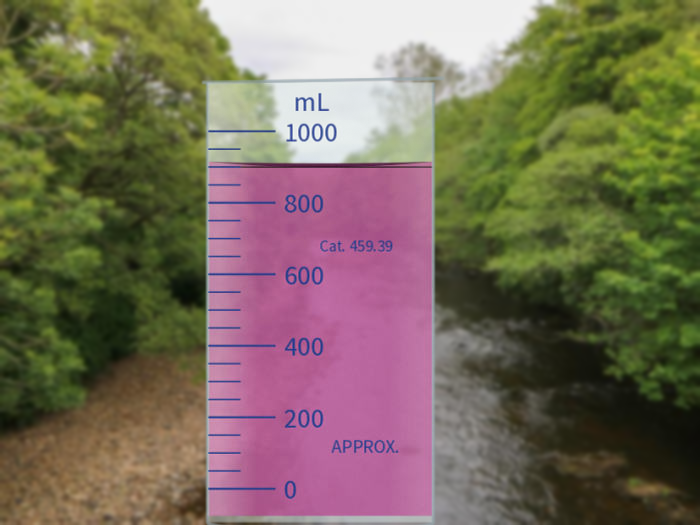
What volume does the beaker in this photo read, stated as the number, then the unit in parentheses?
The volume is 900 (mL)
